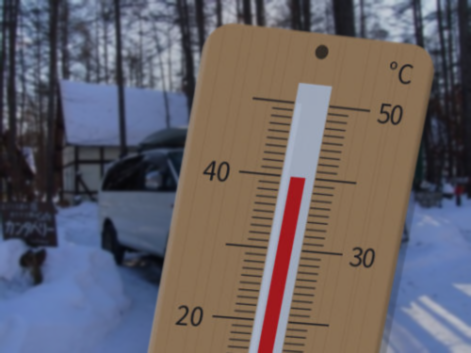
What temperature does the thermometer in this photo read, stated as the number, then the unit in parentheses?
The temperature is 40 (°C)
